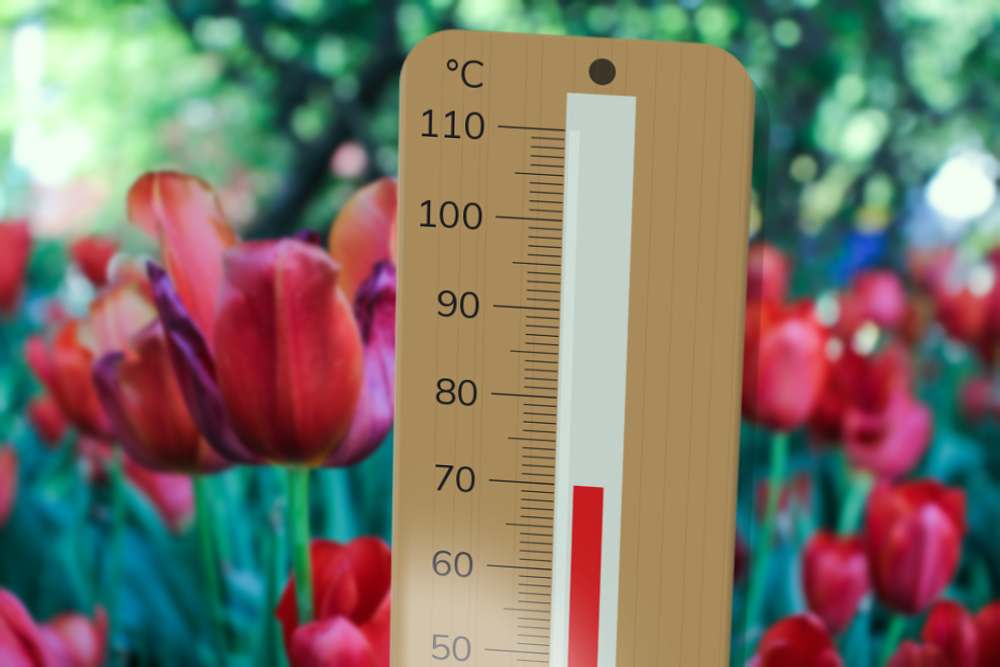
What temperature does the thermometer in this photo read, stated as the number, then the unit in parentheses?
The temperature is 70 (°C)
